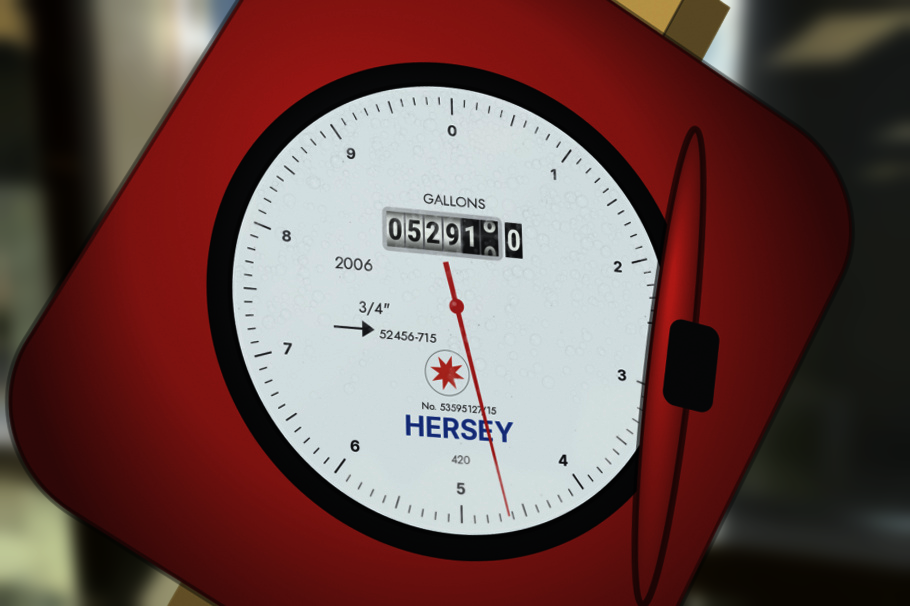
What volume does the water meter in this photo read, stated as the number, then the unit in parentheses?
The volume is 529184.6 (gal)
